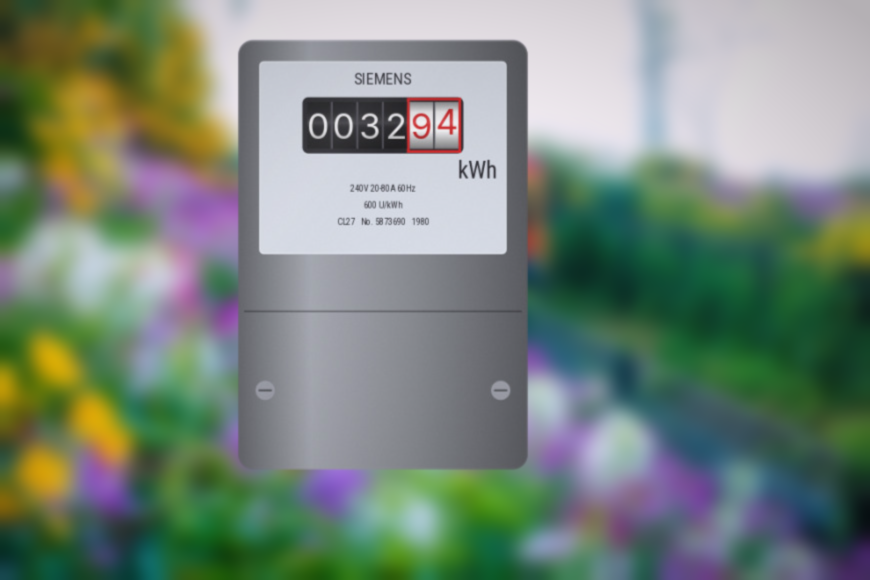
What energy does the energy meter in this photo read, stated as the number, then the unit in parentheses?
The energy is 32.94 (kWh)
